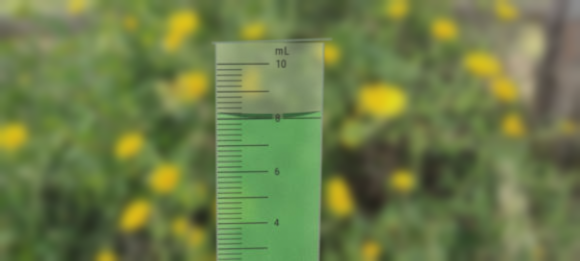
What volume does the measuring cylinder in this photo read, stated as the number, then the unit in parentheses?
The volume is 8 (mL)
